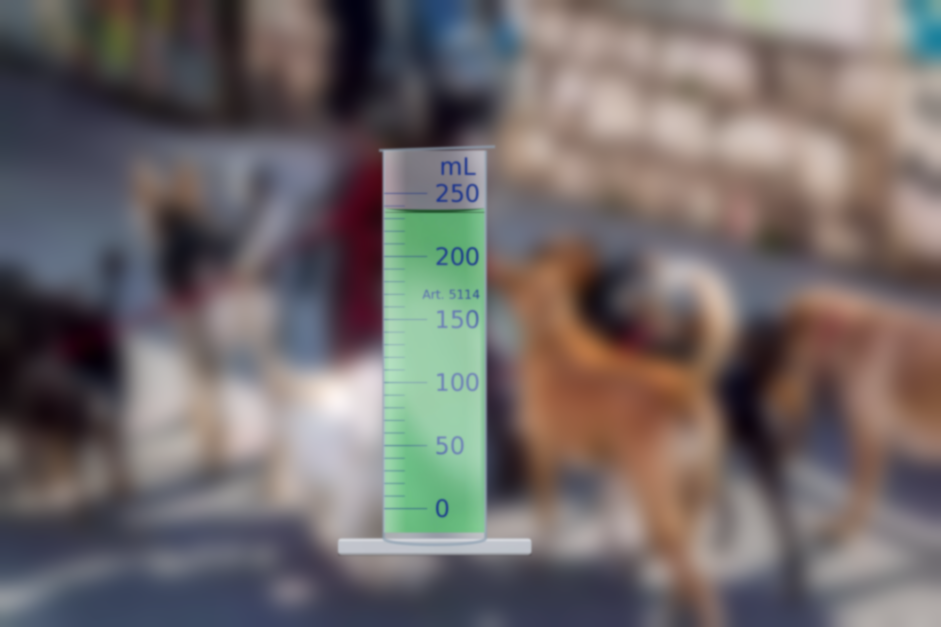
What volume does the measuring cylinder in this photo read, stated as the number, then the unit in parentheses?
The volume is 235 (mL)
